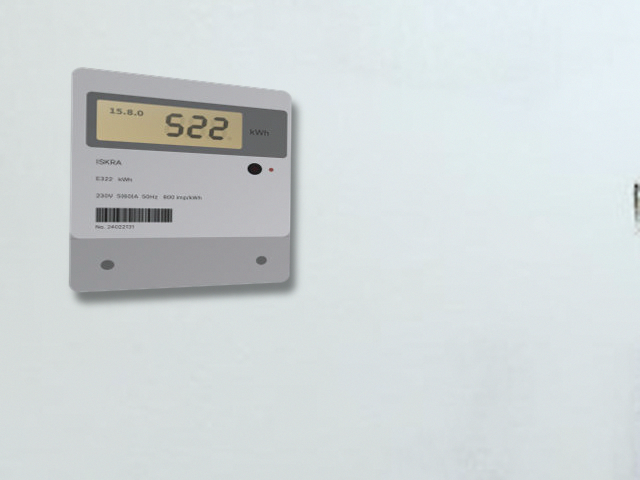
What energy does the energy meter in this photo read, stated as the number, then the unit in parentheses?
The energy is 522 (kWh)
